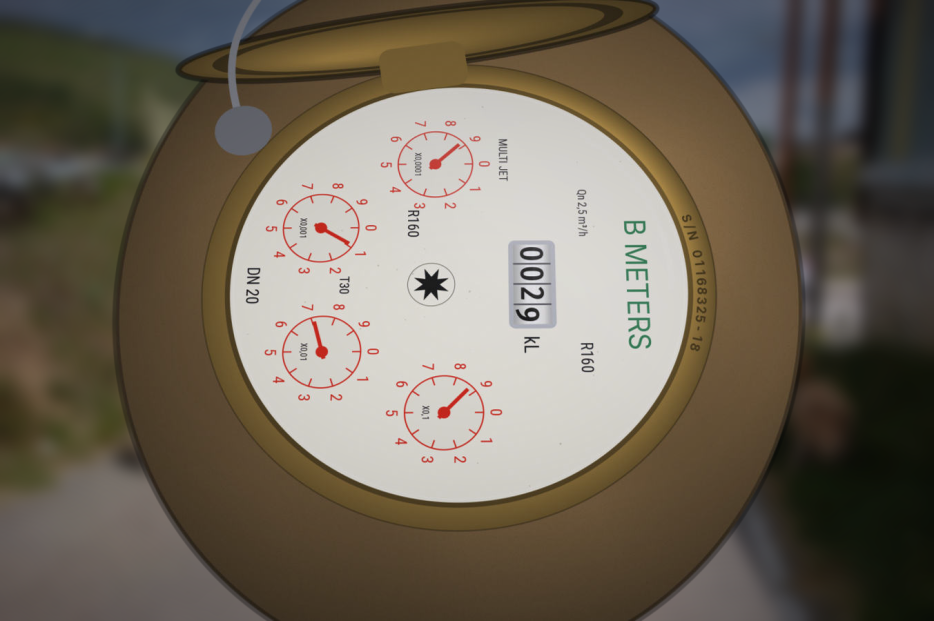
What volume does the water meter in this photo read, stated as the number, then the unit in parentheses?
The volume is 28.8708 (kL)
